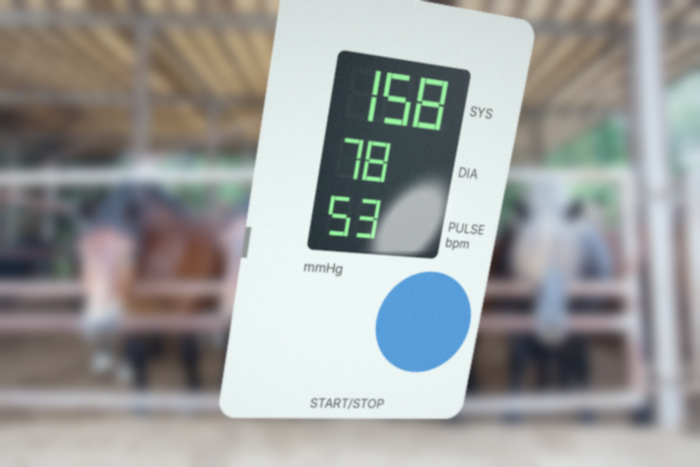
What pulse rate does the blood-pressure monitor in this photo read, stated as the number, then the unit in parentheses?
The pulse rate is 53 (bpm)
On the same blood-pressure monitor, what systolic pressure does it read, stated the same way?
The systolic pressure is 158 (mmHg)
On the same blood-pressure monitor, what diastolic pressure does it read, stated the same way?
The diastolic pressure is 78 (mmHg)
